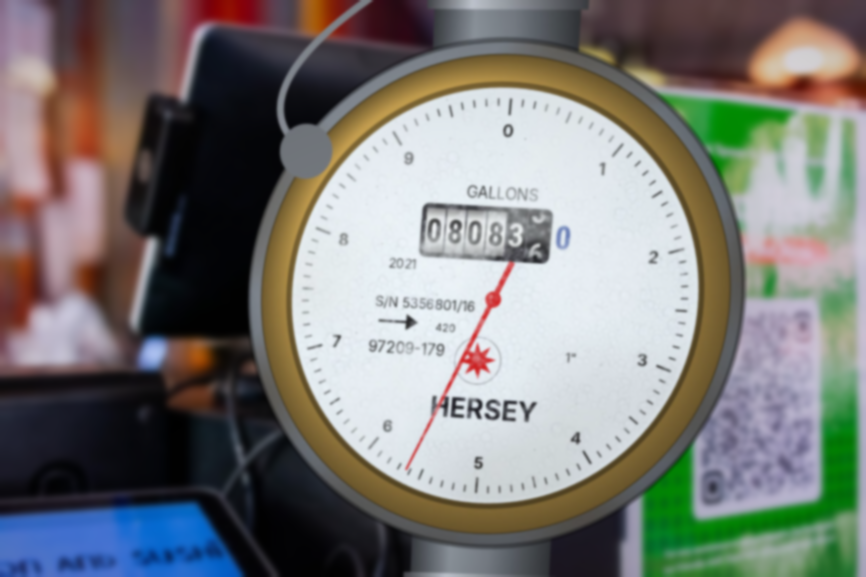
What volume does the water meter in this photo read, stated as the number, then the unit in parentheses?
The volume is 808355.6 (gal)
